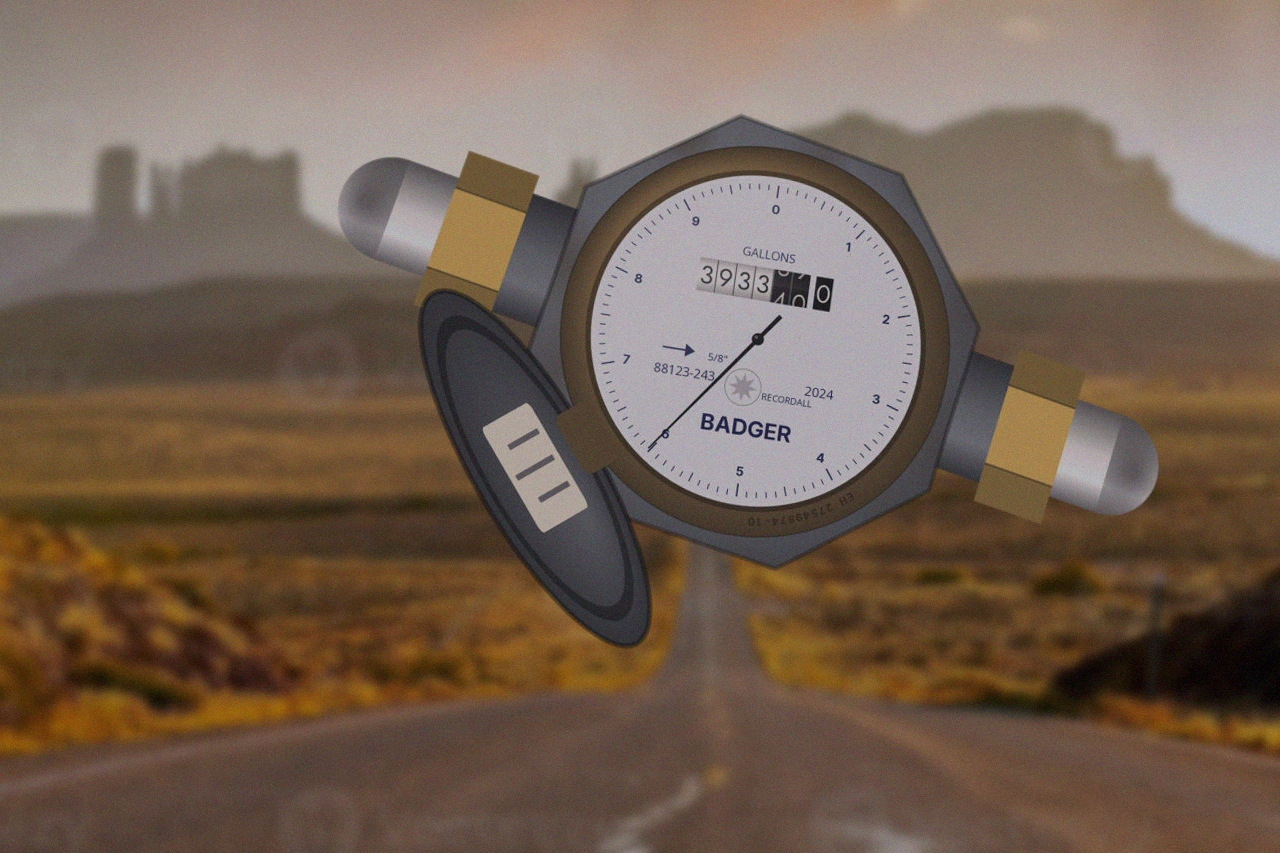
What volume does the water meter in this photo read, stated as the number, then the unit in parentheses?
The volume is 3933396.0 (gal)
